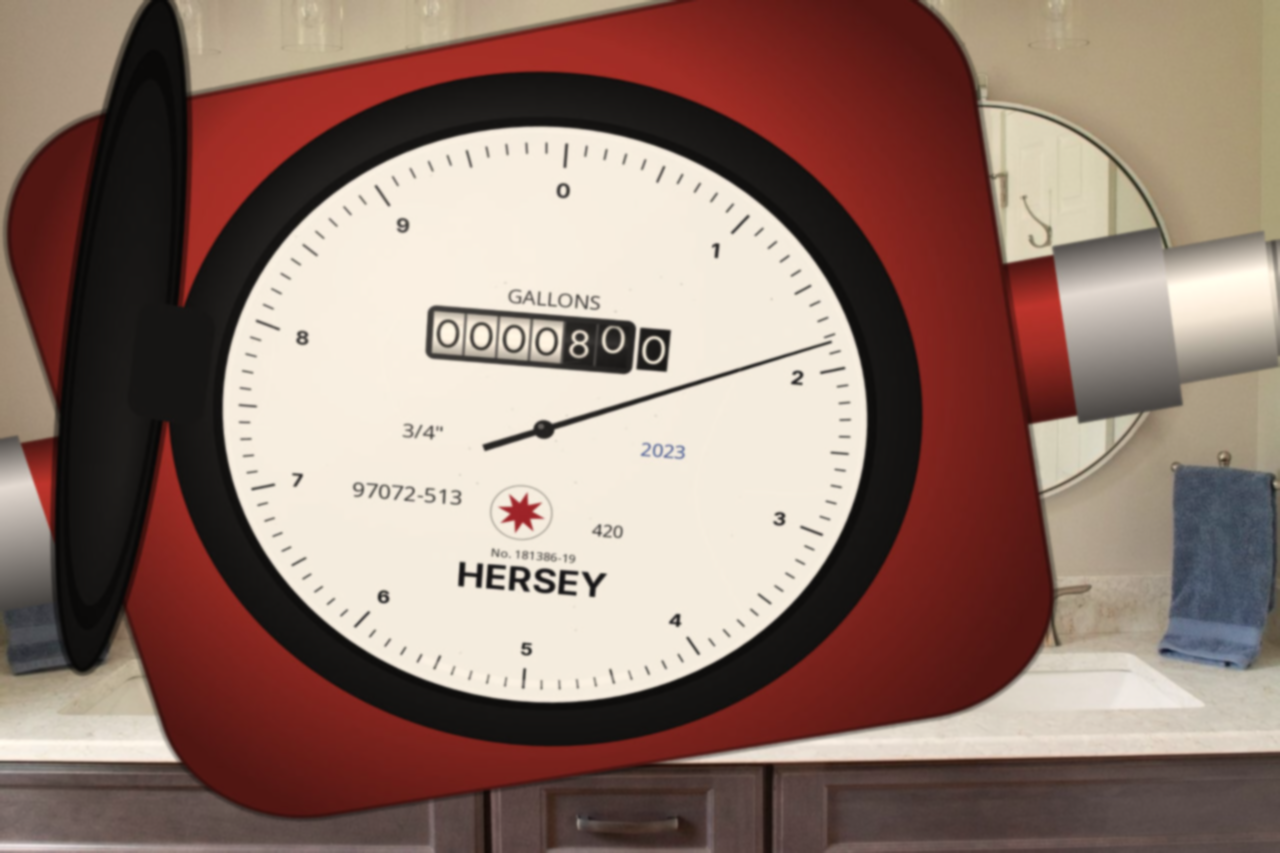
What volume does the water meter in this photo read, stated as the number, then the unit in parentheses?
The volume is 801.8 (gal)
